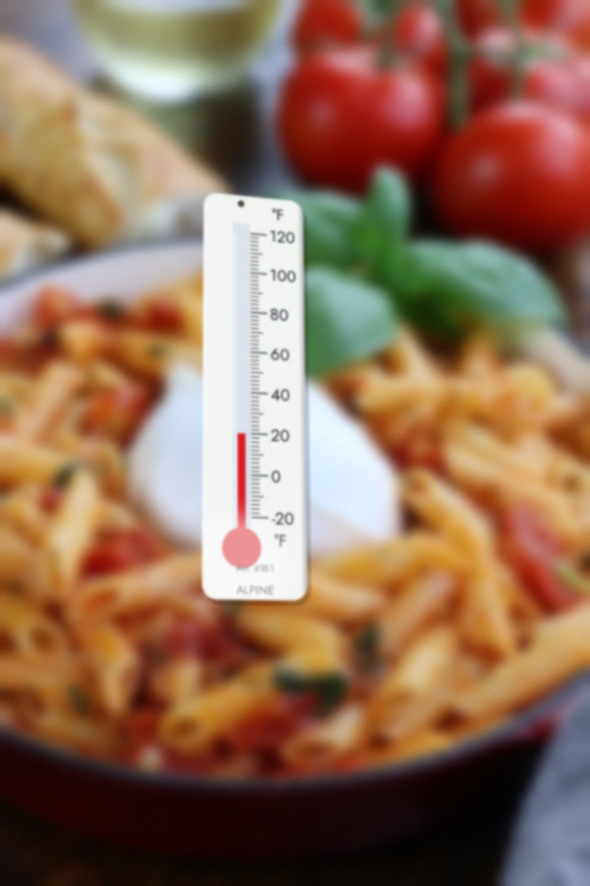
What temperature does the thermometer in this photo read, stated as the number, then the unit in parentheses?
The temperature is 20 (°F)
